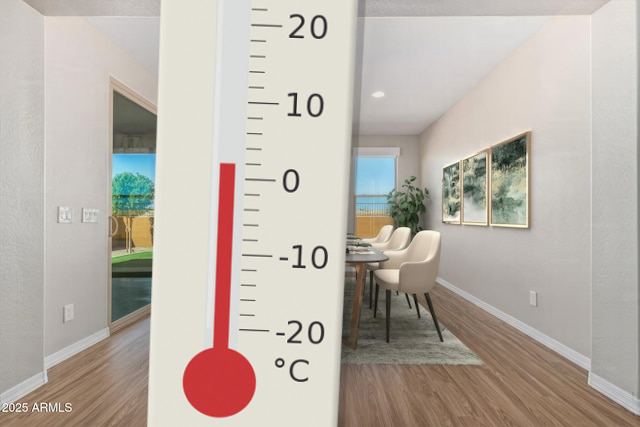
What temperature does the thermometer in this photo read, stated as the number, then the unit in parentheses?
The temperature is 2 (°C)
